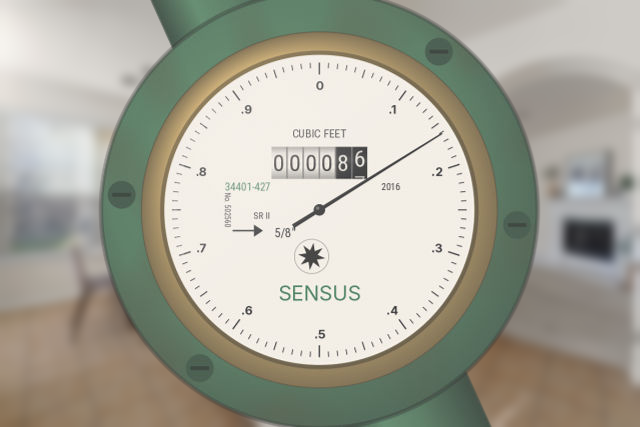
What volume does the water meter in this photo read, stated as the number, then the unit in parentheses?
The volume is 86.16 (ft³)
